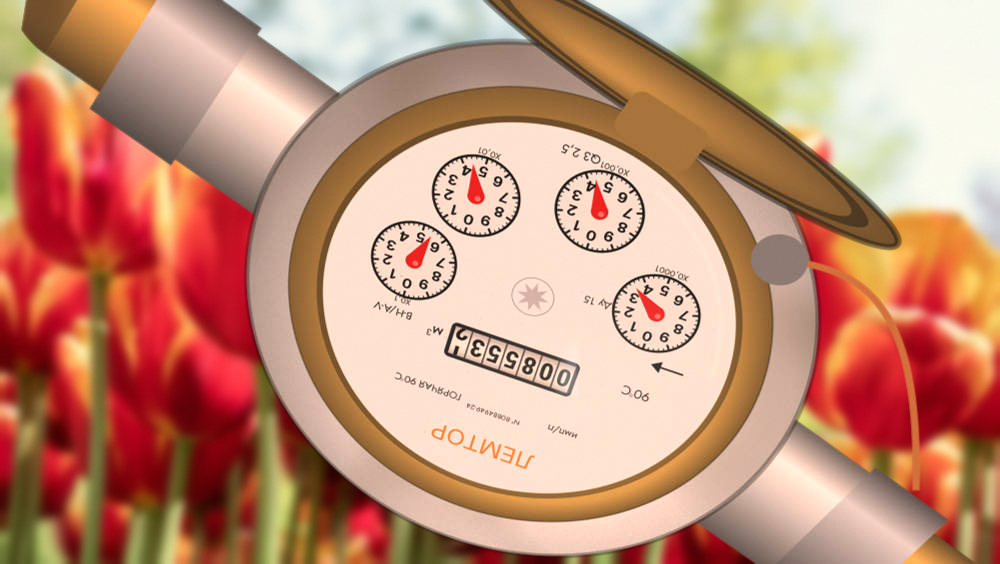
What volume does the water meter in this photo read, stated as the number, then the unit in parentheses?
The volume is 85531.5443 (m³)
